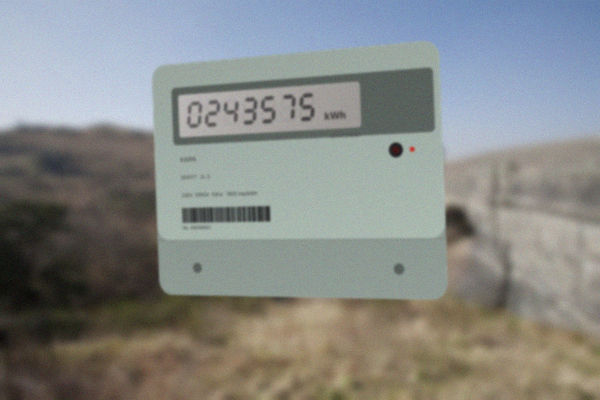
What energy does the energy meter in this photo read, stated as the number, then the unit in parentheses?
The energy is 243575 (kWh)
